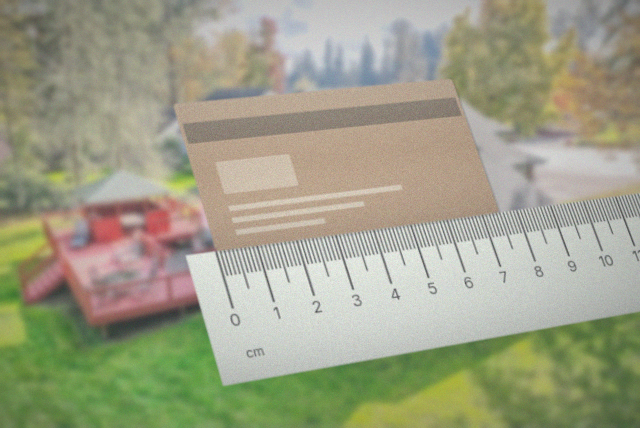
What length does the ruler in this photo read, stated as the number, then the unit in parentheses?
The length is 7.5 (cm)
